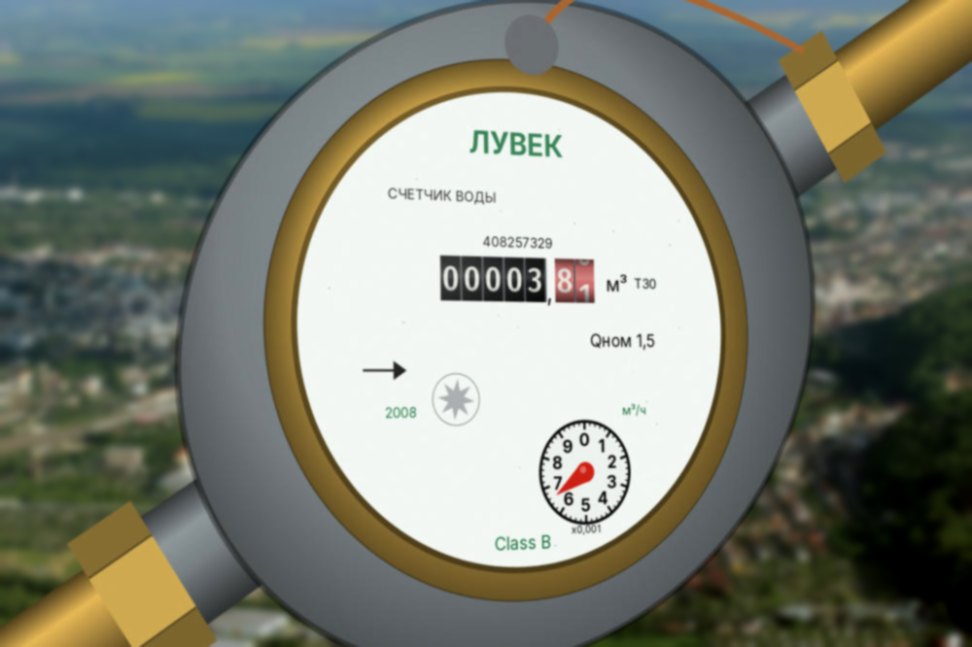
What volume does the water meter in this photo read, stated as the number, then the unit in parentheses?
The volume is 3.806 (m³)
